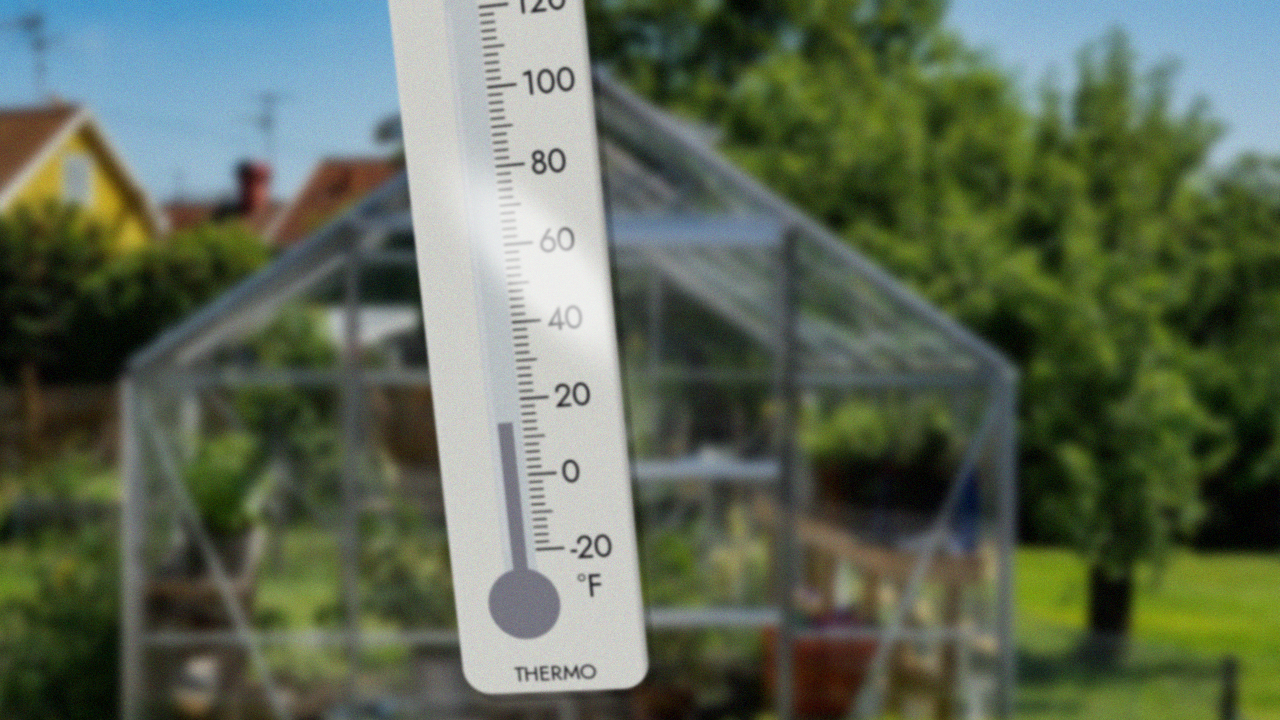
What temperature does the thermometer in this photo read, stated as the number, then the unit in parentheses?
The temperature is 14 (°F)
